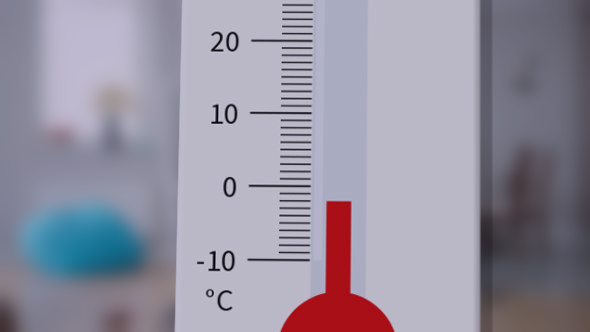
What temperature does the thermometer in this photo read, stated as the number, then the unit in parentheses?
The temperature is -2 (°C)
